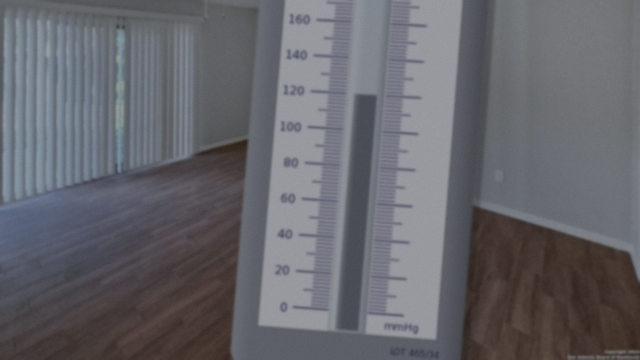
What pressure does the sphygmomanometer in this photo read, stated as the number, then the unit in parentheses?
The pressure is 120 (mmHg)
